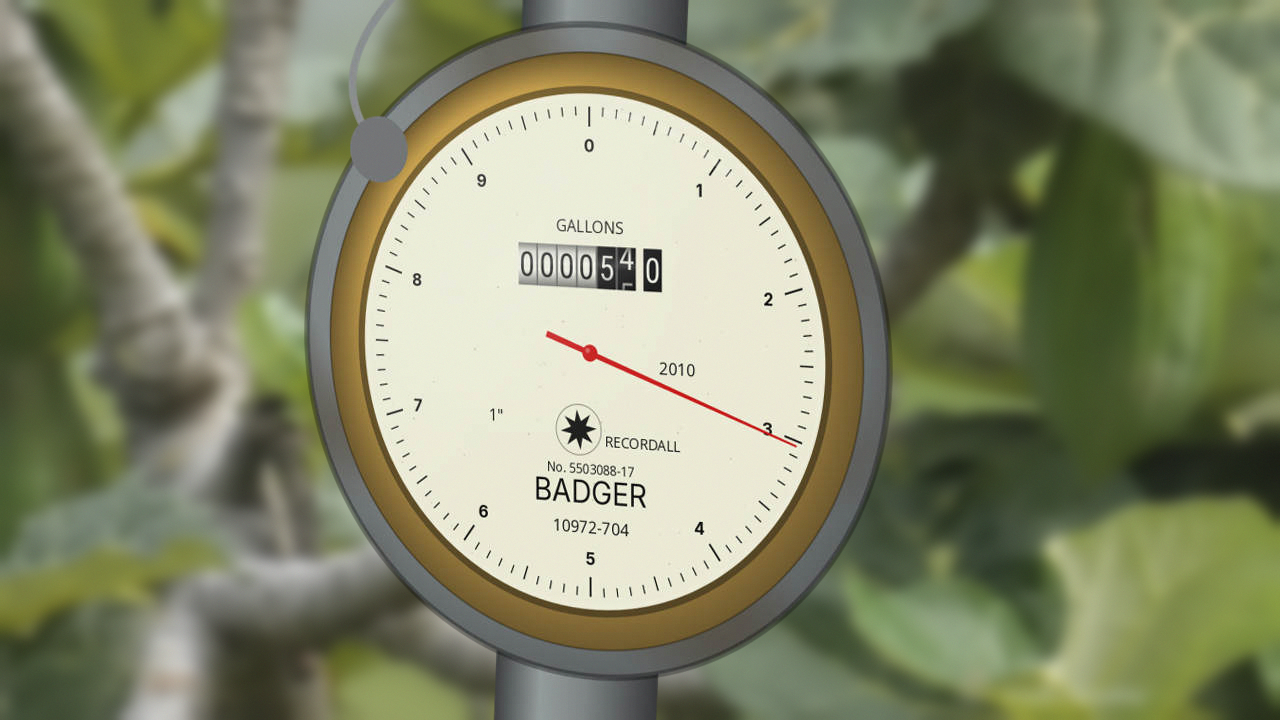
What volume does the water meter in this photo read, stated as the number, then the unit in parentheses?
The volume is 543.0 (gal)
